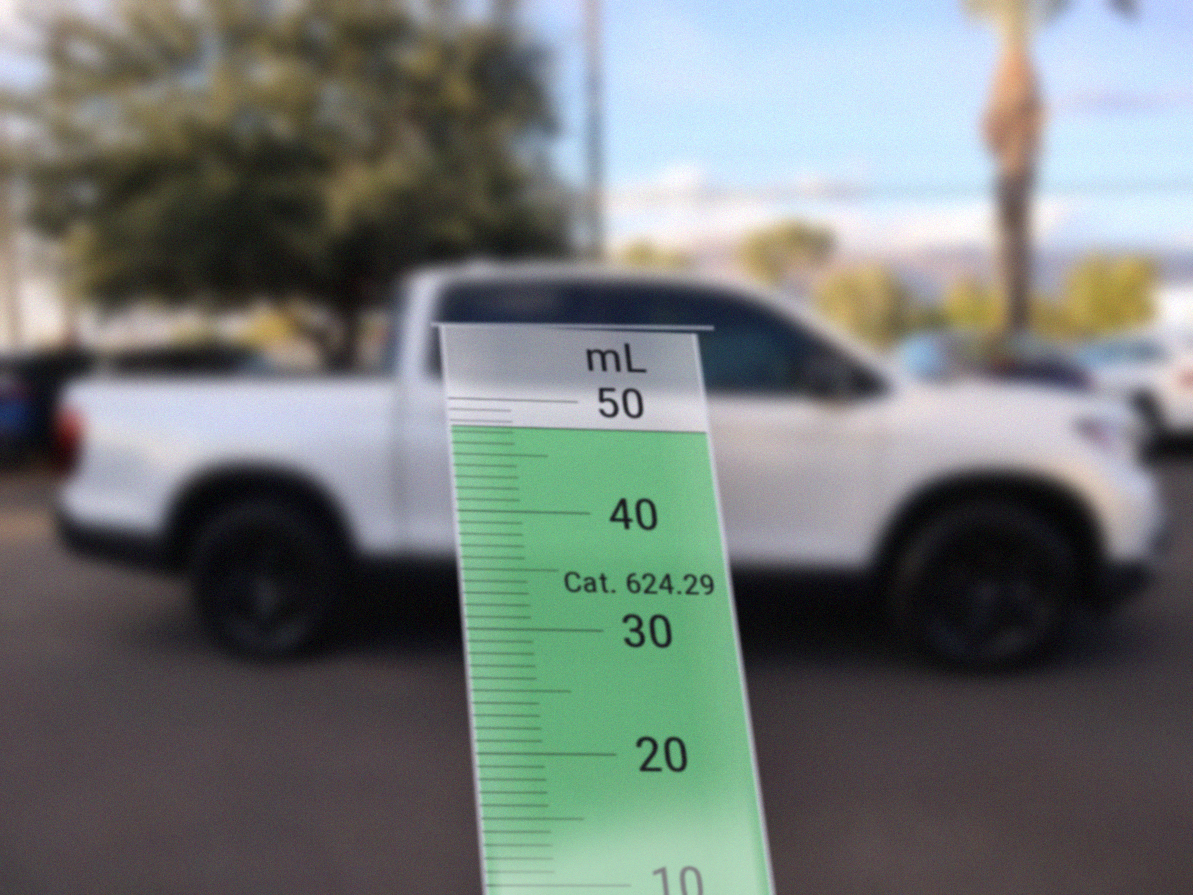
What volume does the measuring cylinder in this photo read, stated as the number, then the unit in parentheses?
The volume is 47.5 (mL)
